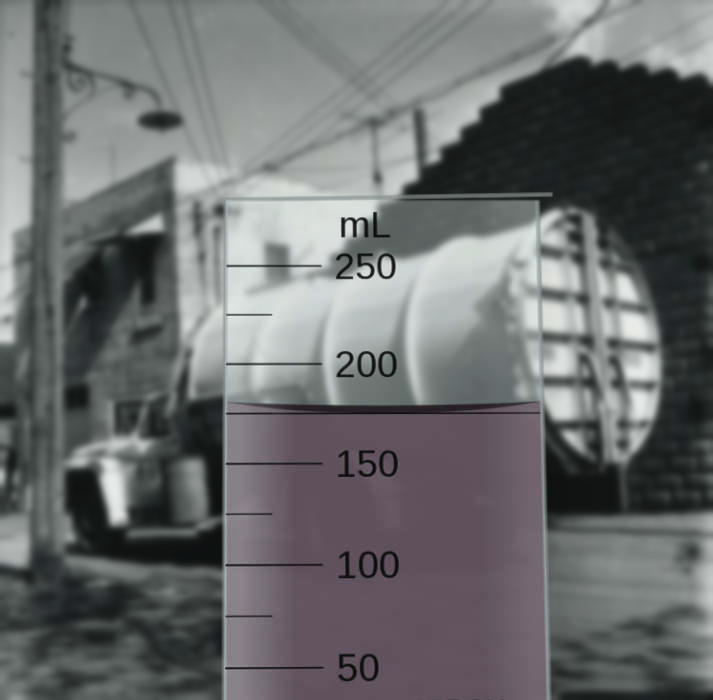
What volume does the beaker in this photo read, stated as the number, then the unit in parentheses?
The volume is 175 (mL)
